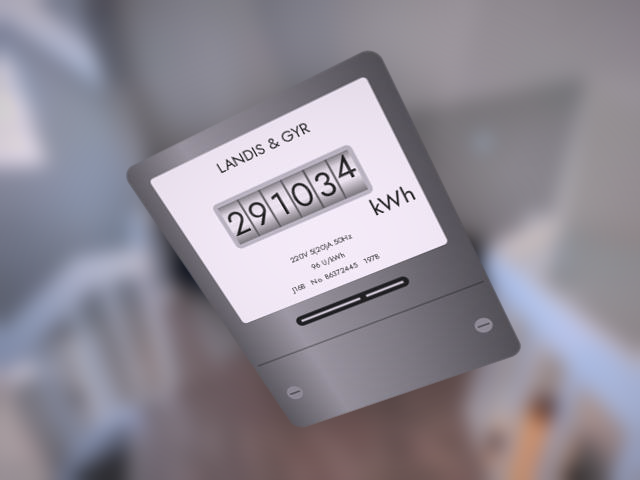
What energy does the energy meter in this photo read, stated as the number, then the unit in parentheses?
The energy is 291034 (kWh)
